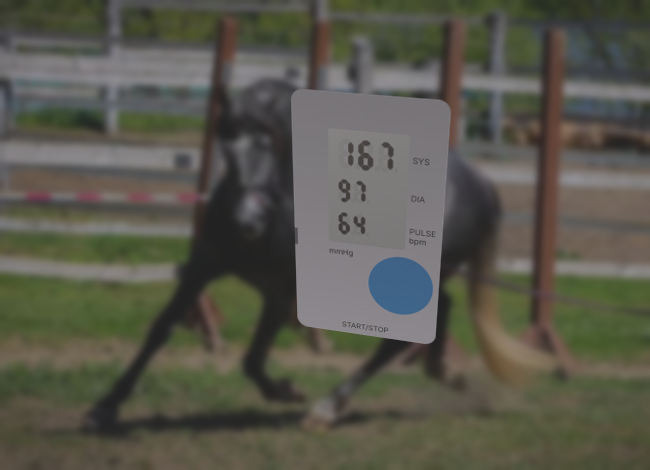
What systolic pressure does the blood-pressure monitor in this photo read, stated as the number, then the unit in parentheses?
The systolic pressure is 167 (mmHg)
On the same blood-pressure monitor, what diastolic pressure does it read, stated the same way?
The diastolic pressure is 97 (mmHg)
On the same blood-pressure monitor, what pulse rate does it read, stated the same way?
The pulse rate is 64 (bpm)
